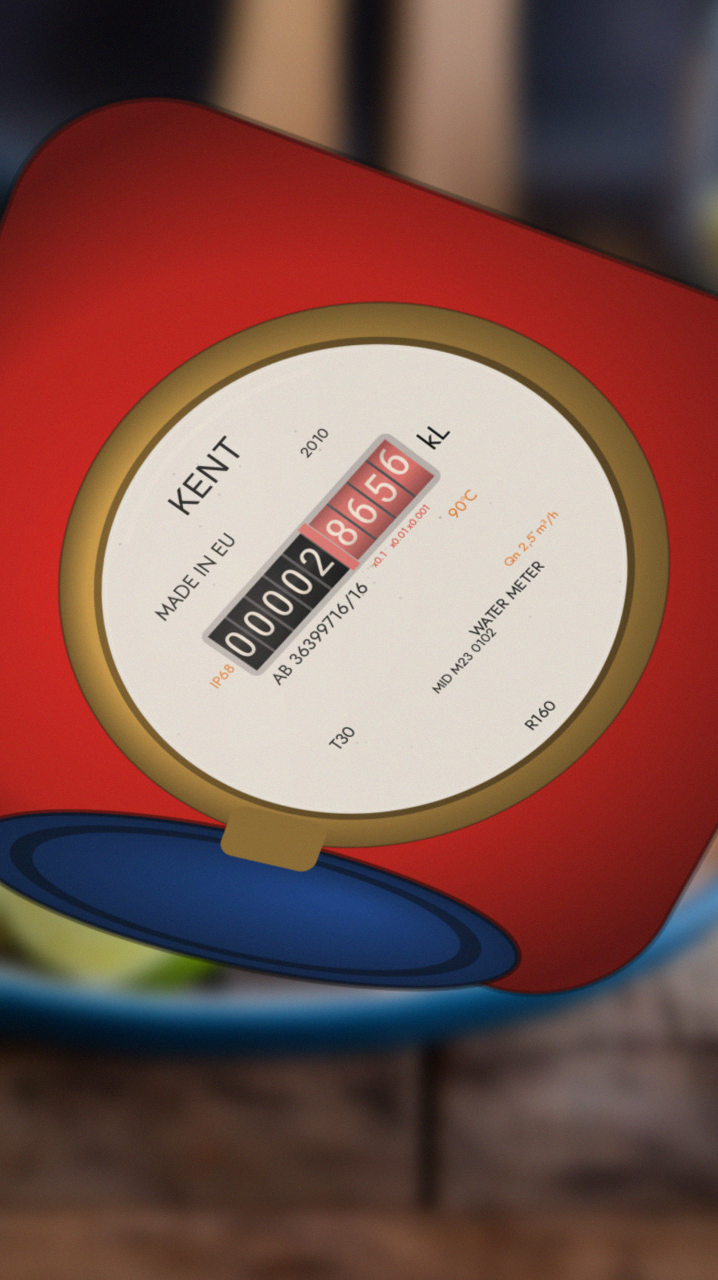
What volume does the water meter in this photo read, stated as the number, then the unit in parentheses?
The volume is 2.8656 (kL)
